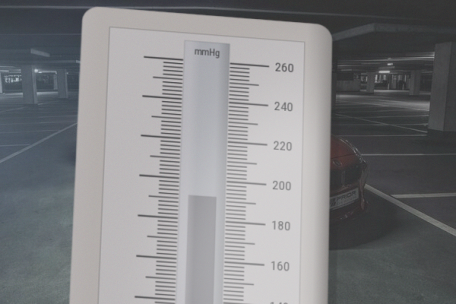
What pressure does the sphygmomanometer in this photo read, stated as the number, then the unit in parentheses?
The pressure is 192 (mmHg)
